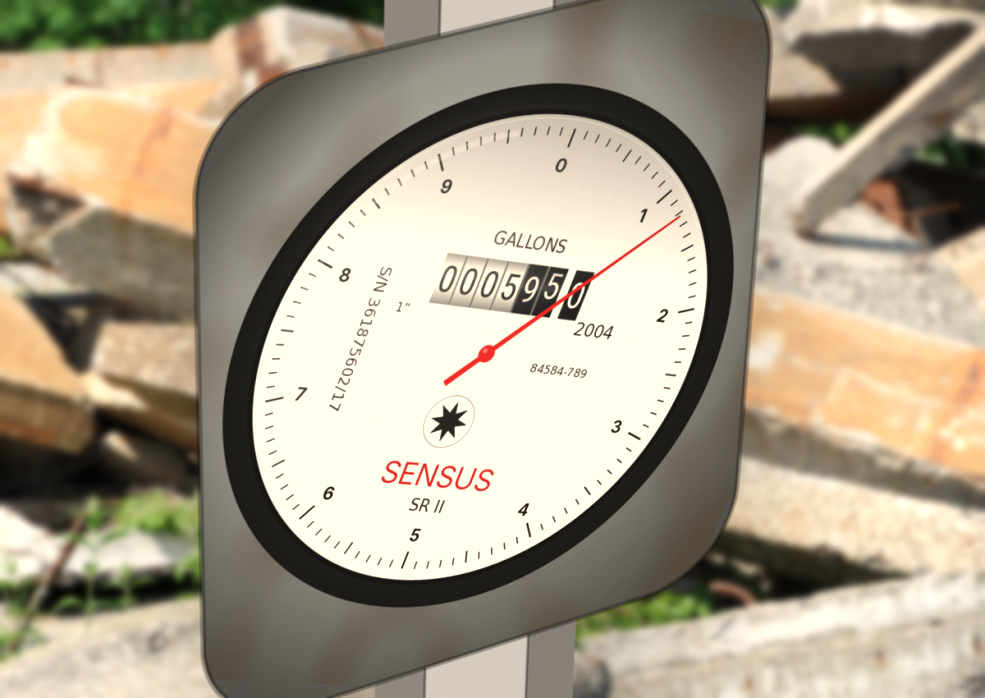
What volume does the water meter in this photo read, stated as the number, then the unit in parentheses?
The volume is 5951.2 (gal)
